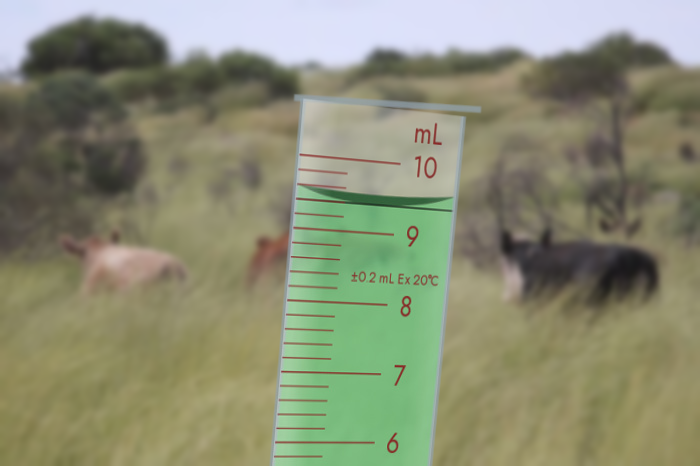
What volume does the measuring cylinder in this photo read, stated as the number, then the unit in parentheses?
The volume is 9.4 (mL)
